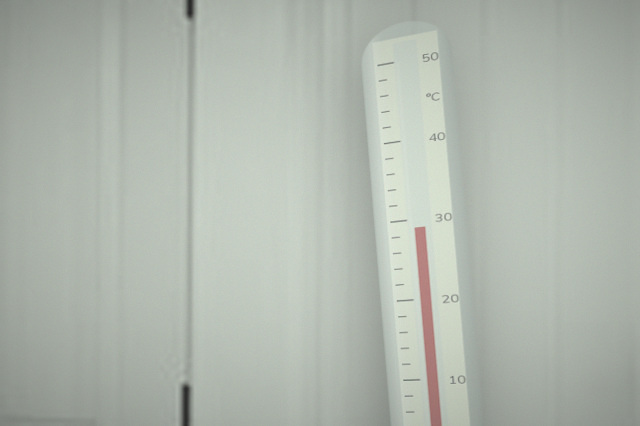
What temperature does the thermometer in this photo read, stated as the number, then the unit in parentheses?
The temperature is 29 (°C)
